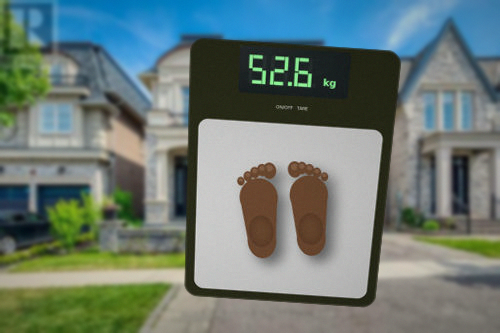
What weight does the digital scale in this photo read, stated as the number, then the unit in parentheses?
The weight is 52.6 (kg)
